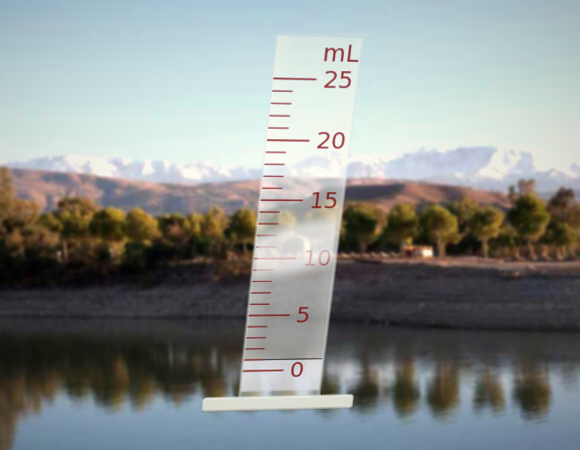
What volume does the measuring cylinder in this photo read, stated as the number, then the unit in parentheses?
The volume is 1 (mL)
